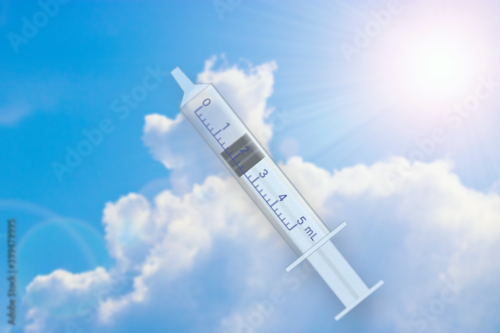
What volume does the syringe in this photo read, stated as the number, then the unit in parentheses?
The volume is 1.6 (mL)
